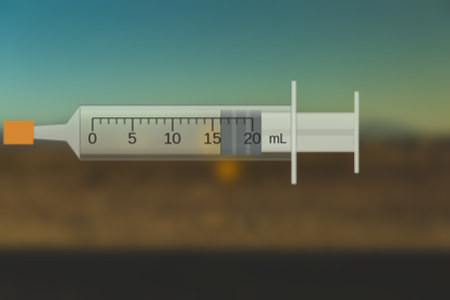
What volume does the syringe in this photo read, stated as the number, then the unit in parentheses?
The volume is 16 (mL)
